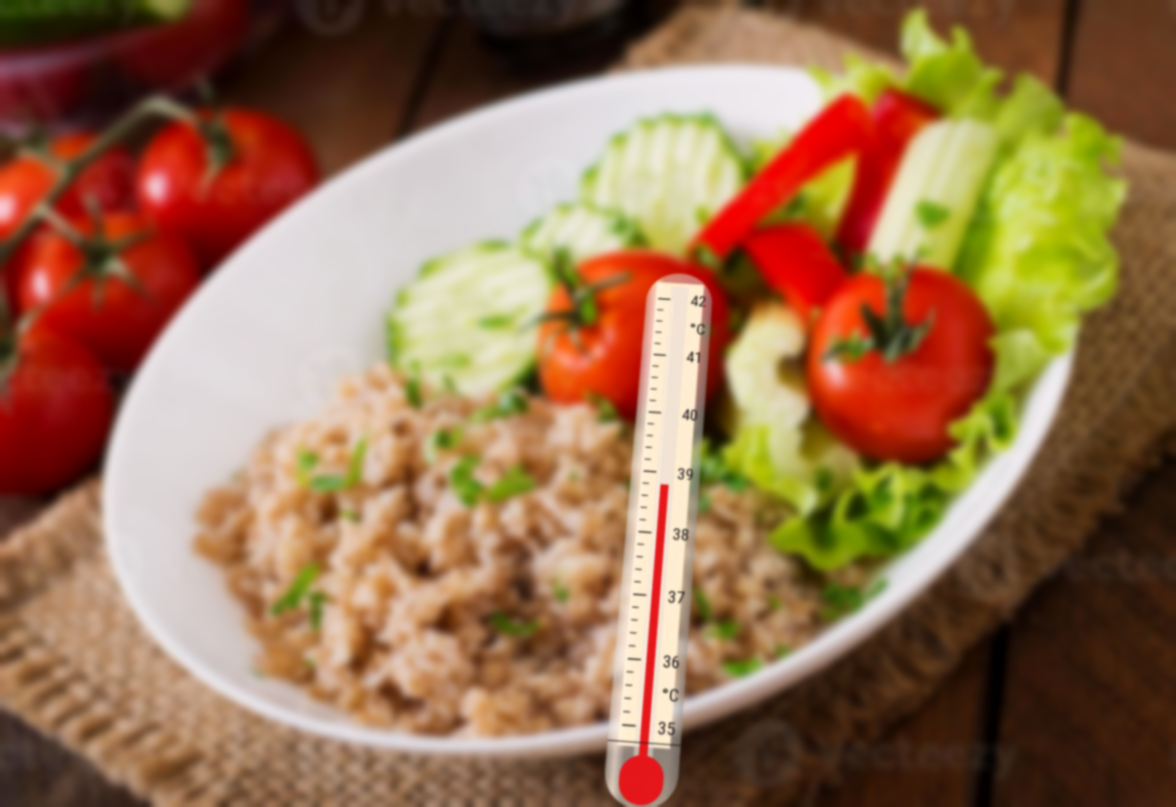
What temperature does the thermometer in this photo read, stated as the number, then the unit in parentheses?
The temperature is 38.8 (°C)
